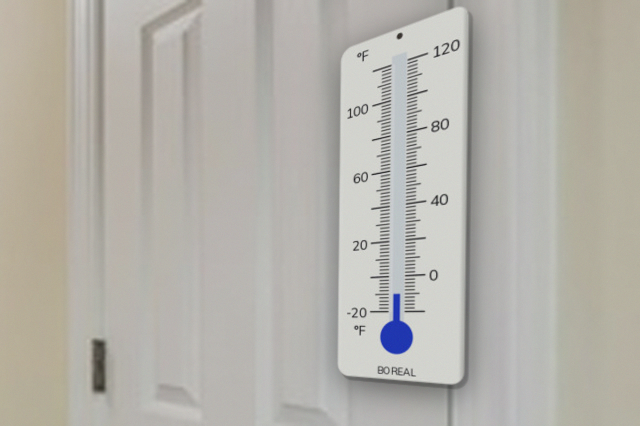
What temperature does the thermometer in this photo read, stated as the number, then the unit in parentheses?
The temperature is -10 (°F)
